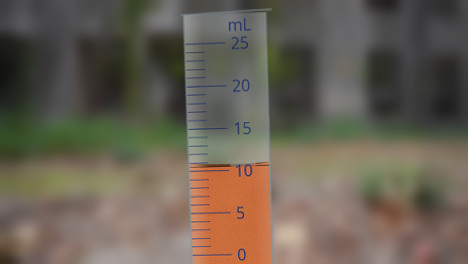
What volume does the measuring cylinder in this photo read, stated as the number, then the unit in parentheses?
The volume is 10.5 (mL)
